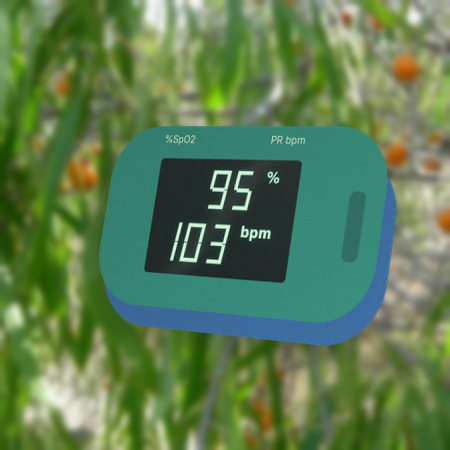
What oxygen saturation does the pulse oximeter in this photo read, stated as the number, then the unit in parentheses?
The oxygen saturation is 95 (%)
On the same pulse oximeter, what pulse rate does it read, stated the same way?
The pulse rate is 103 (bpm)
